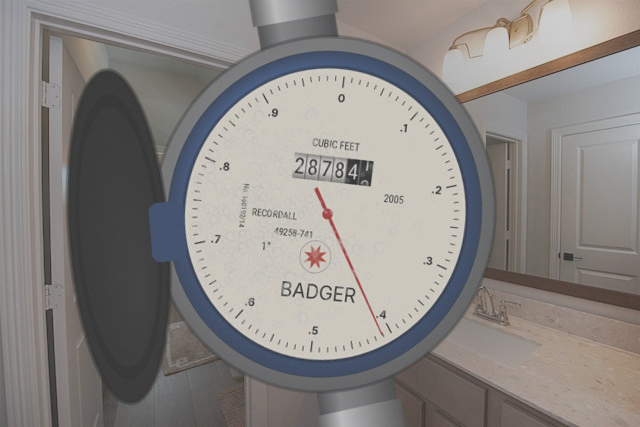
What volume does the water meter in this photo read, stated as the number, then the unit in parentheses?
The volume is 287841.41 (ft³)
